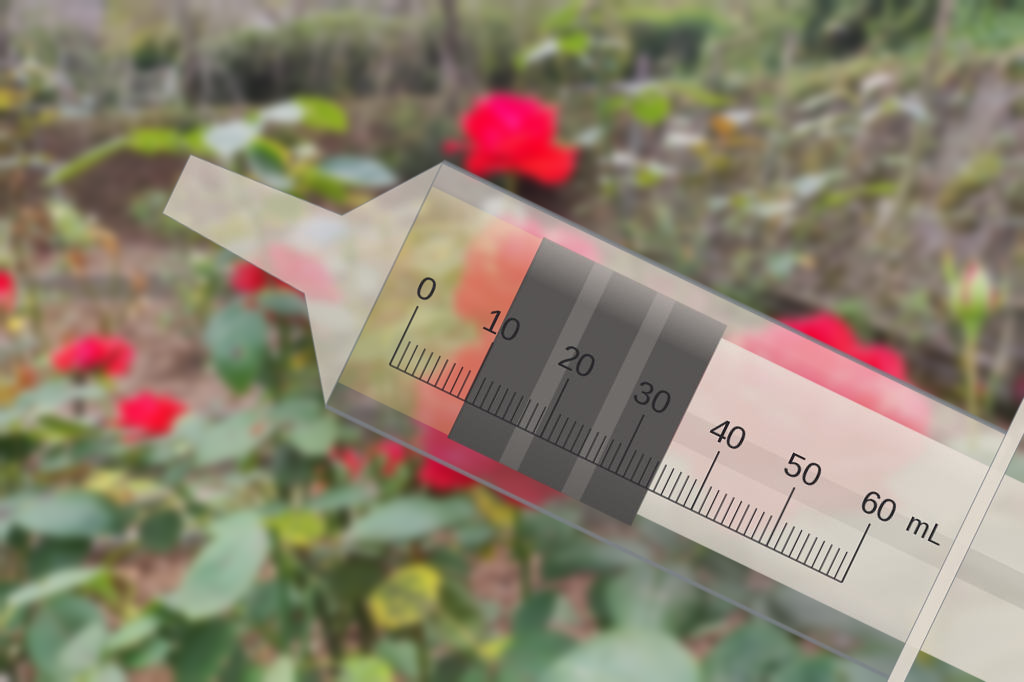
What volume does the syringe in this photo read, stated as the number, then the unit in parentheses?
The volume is 10 (mL)
